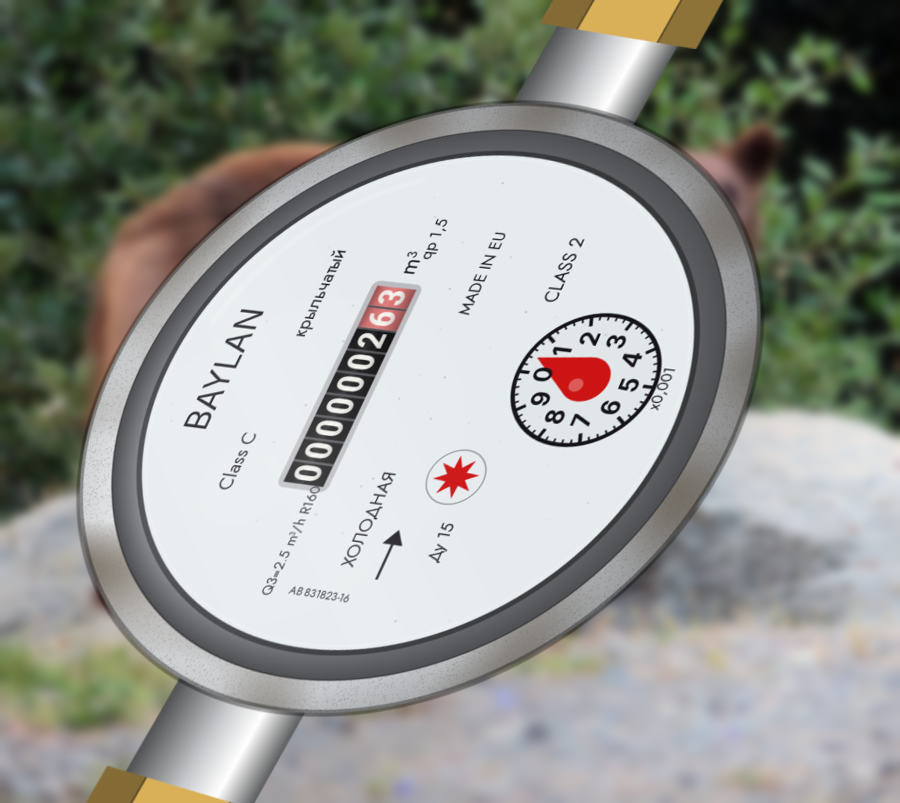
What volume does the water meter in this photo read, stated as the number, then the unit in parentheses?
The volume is 2.630 (m³)
